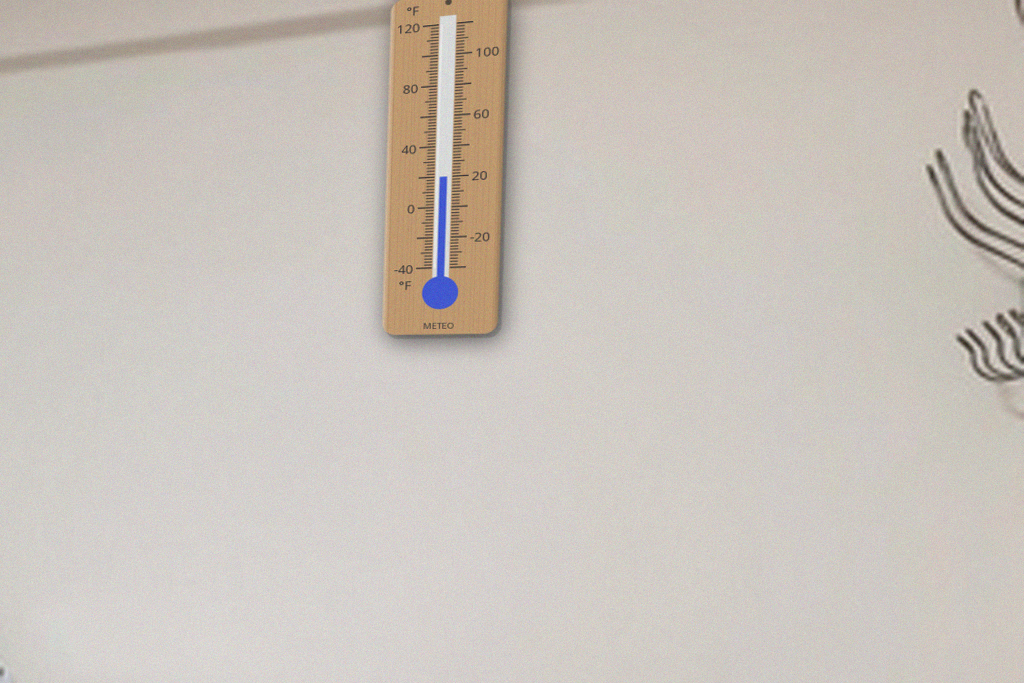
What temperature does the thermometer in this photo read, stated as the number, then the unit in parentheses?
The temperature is 20 (°F)
